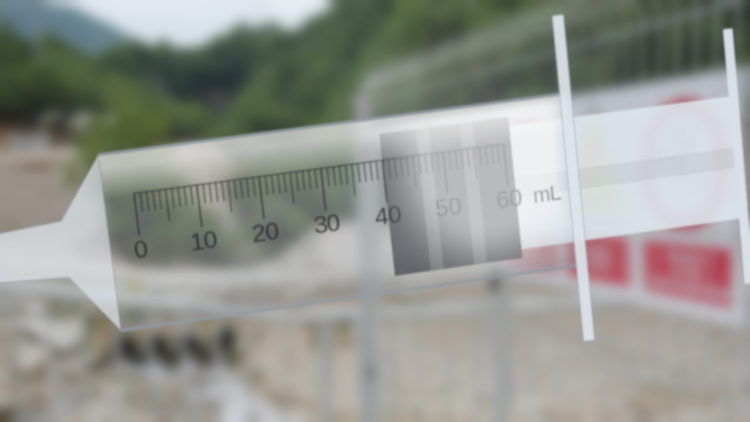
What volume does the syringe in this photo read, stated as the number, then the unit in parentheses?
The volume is 40 (mL)
